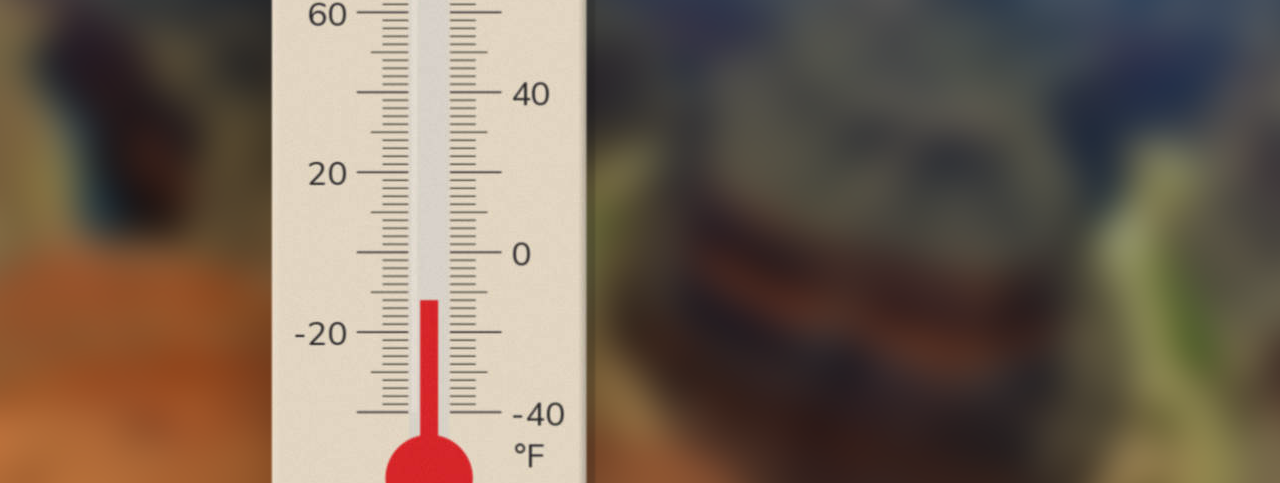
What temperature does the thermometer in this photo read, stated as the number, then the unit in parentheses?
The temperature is -12 (°F)
